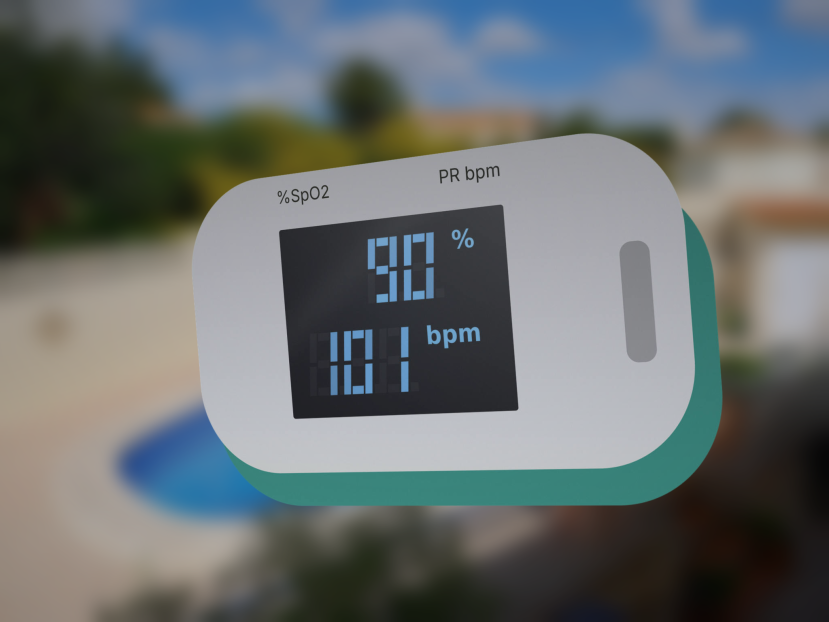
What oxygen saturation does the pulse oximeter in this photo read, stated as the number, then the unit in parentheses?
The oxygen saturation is 90 (%)
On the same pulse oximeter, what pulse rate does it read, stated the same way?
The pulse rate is 101 (bpm)
